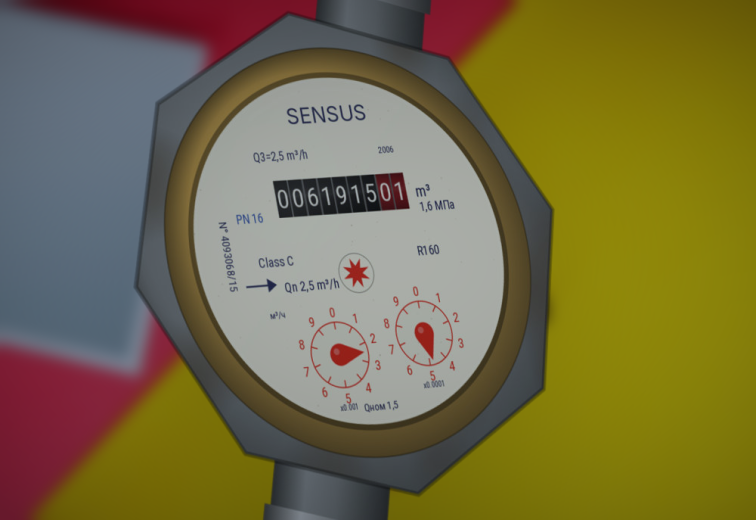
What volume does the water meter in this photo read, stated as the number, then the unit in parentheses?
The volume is 61915.0124 (m³)
